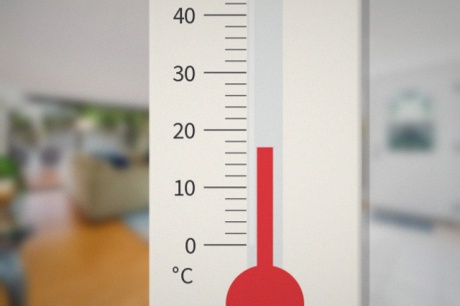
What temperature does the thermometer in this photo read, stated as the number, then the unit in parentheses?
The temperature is 17 (°C)
